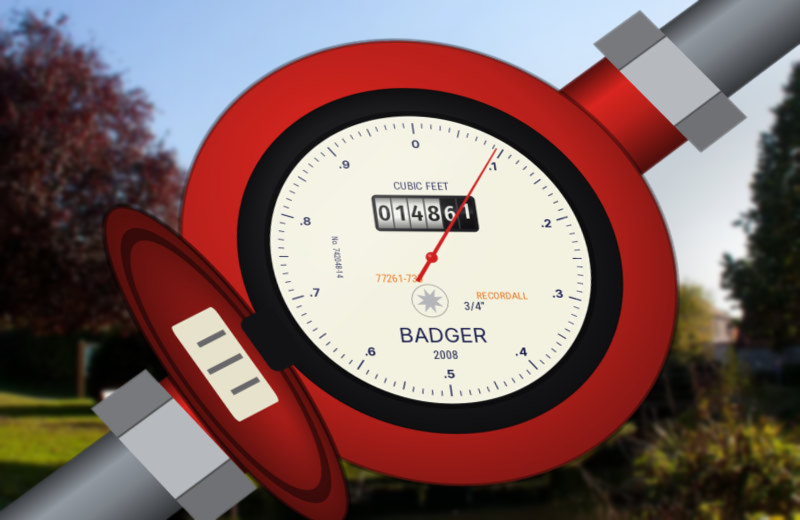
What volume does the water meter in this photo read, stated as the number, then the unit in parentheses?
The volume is 14861.09 (ft³)
